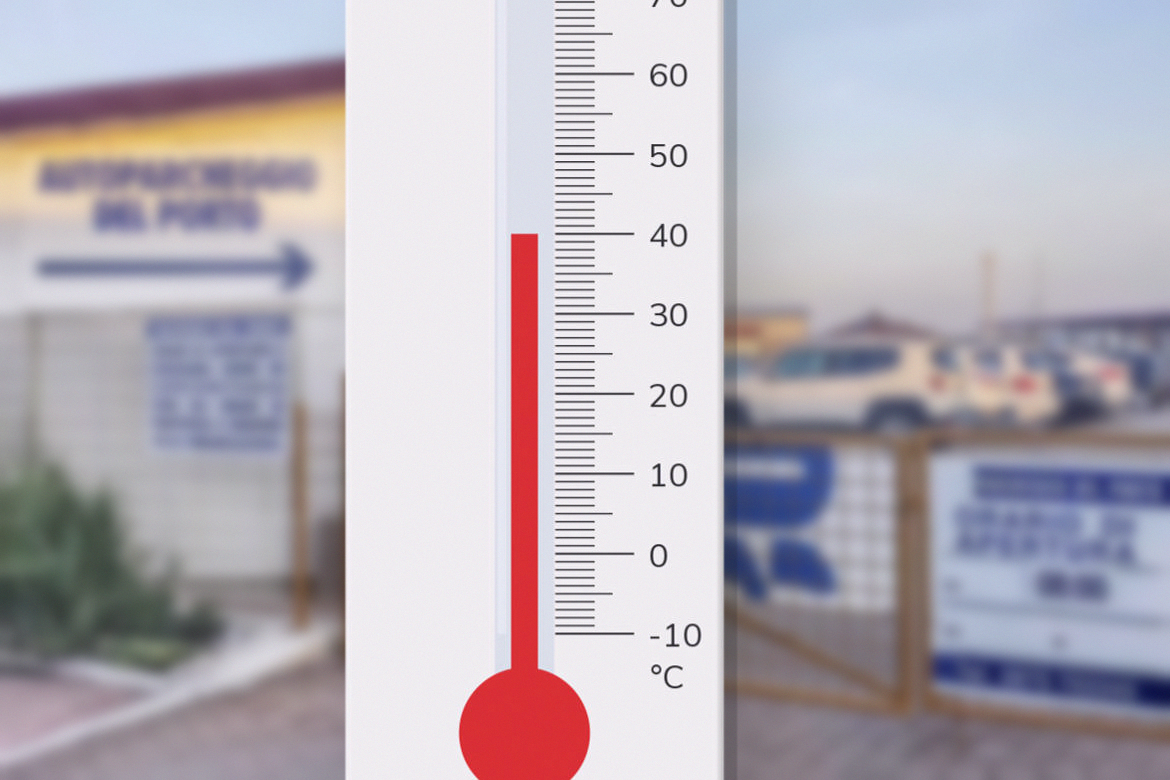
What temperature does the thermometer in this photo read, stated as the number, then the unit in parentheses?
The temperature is 40 (°C)
